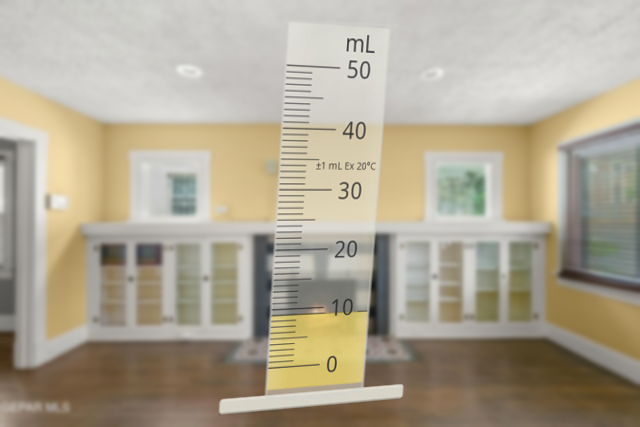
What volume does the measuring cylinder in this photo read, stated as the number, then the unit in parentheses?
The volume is 9 (mL)
